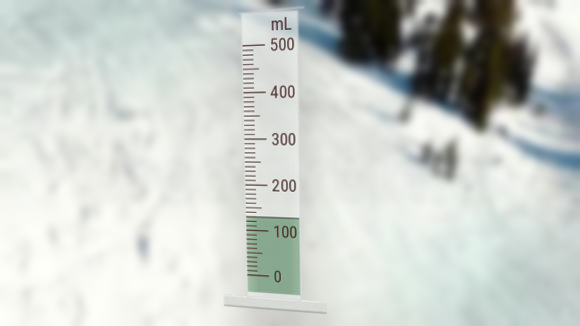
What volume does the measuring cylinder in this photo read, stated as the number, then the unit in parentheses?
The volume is 130 (mL)
